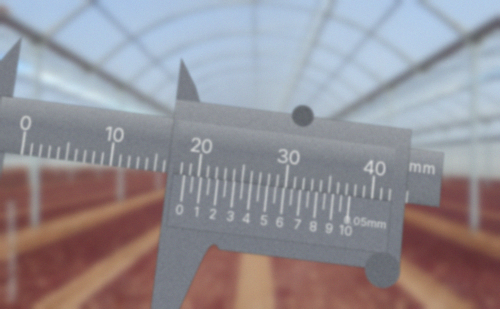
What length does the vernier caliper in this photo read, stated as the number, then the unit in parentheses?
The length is 18.4 (mm)
